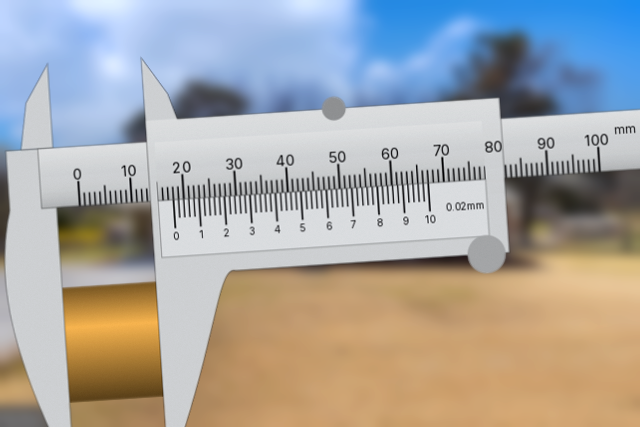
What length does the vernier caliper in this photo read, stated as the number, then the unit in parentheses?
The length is 18.0 (mm)
